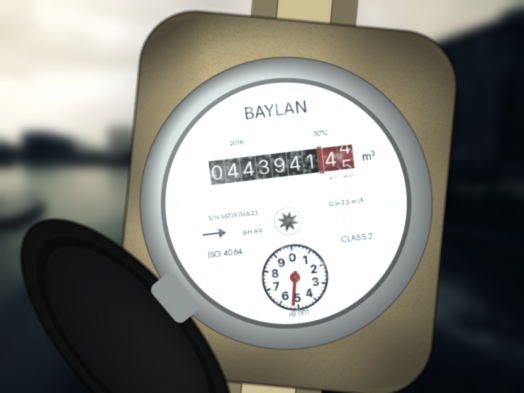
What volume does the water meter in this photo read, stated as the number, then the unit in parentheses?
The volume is 443941.445 (m³)
